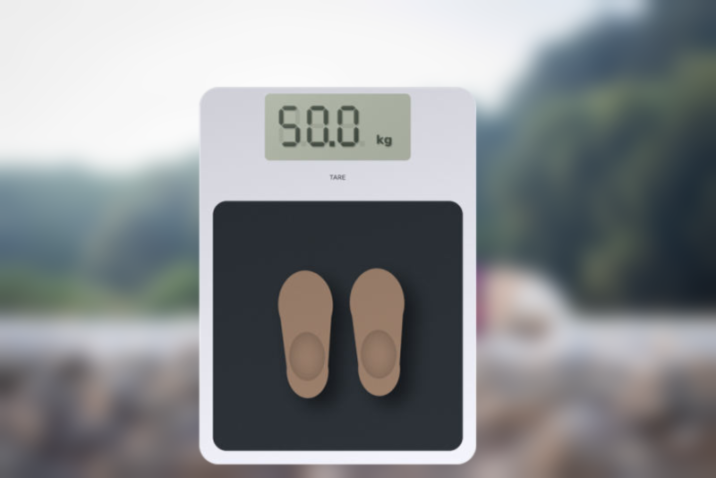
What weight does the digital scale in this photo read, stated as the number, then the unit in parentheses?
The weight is 50.0 (kg)
